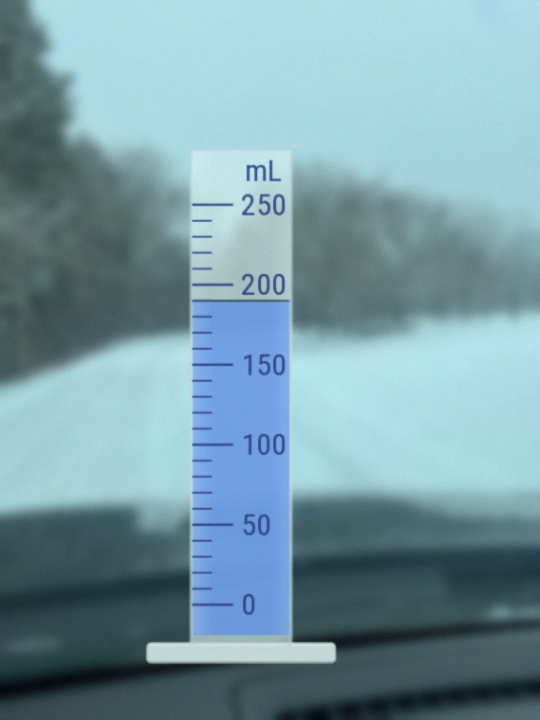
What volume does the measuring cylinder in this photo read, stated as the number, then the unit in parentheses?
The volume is 190 (mL)
